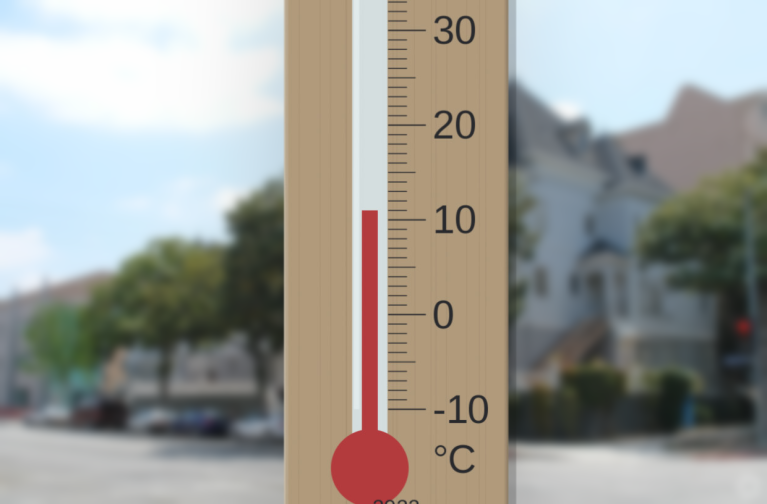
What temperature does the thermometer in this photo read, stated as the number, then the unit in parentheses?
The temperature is 11 (°C)
